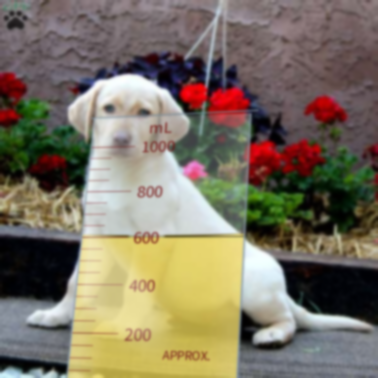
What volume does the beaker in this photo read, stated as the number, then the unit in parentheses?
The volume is 600 (mL)
